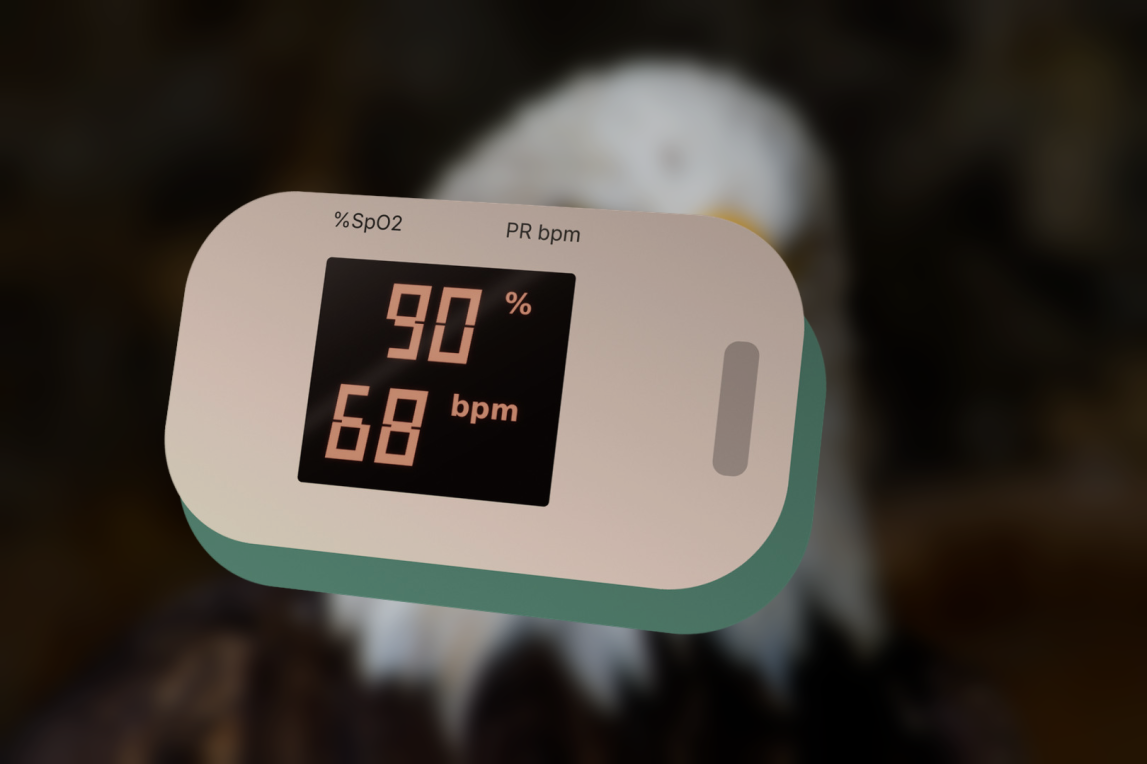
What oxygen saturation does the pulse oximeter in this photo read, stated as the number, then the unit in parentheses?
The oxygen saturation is 90 (%)
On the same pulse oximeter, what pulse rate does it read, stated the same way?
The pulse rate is 68 (bpm)
